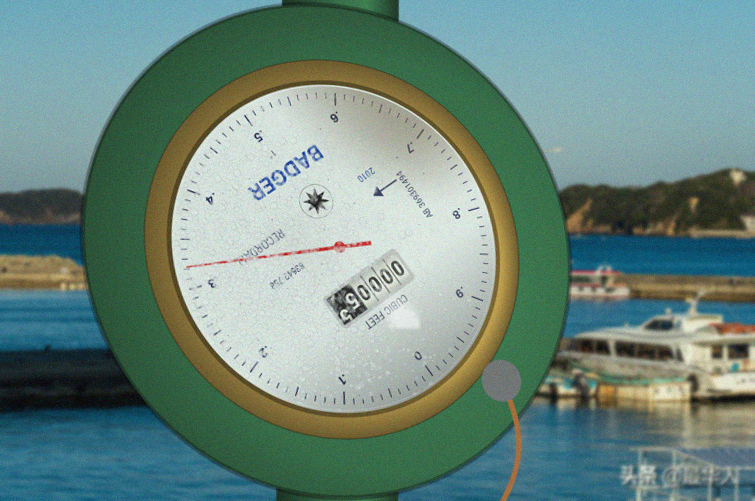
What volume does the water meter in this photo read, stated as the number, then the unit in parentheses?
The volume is 55.32 (ft³)
